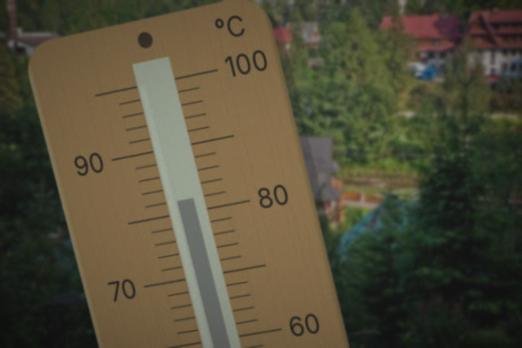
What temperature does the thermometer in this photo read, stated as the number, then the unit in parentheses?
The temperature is 82 (°C)
